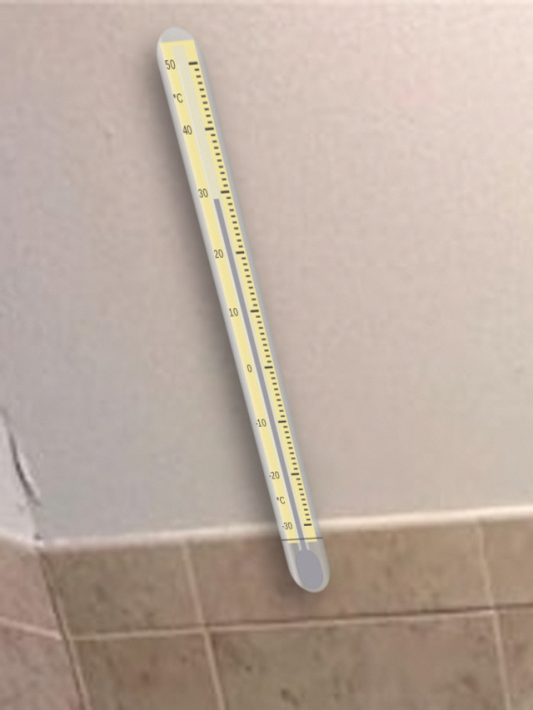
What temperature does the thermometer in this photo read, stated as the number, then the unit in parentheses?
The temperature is 29 (°C)
